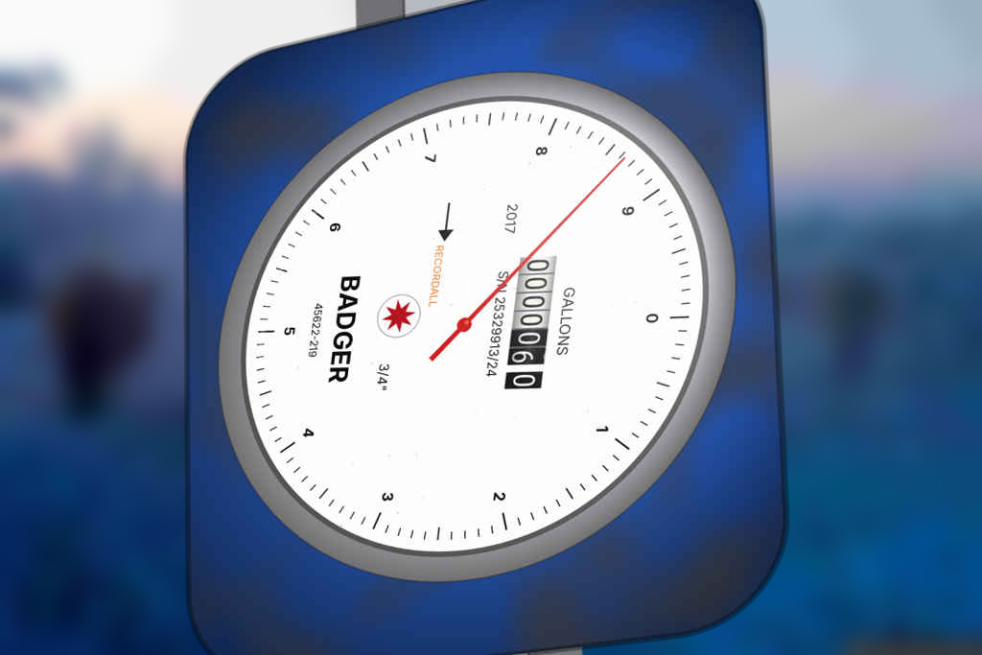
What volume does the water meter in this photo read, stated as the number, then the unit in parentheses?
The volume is 58.6 (gal)
